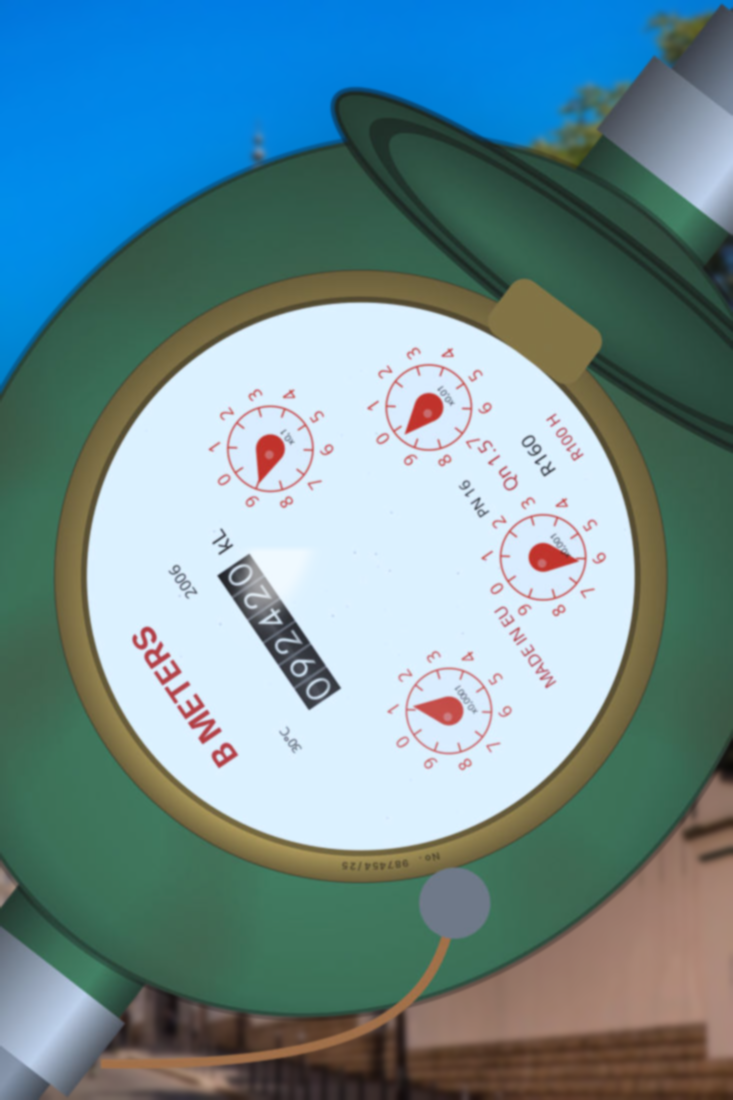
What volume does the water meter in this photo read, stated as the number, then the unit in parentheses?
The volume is 92420.8961 (kL)
